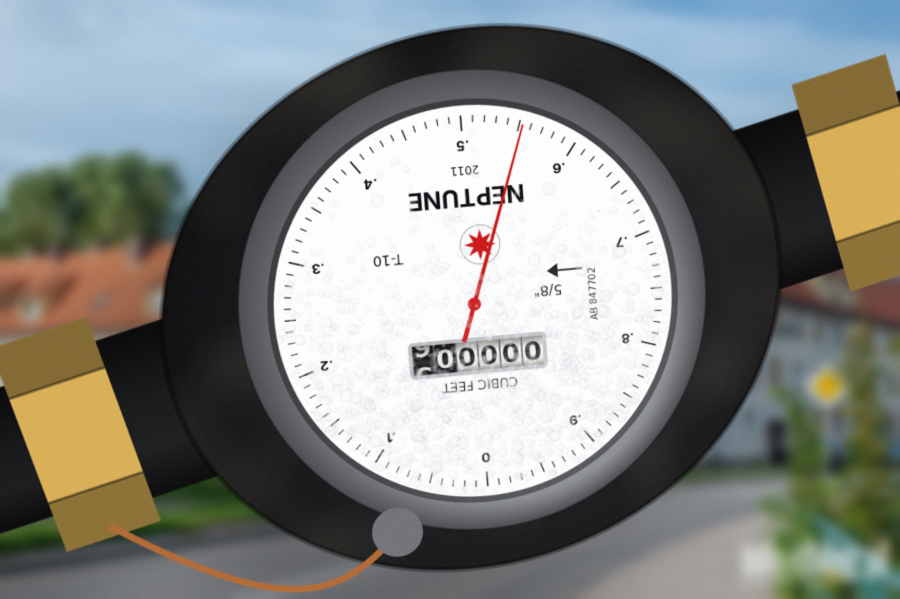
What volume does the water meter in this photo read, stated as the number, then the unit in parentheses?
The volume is 5.55 (ft³)
